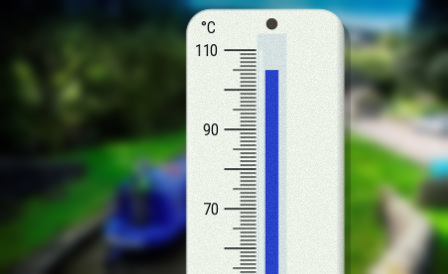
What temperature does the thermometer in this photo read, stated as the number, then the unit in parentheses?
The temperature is 105 (°C)
